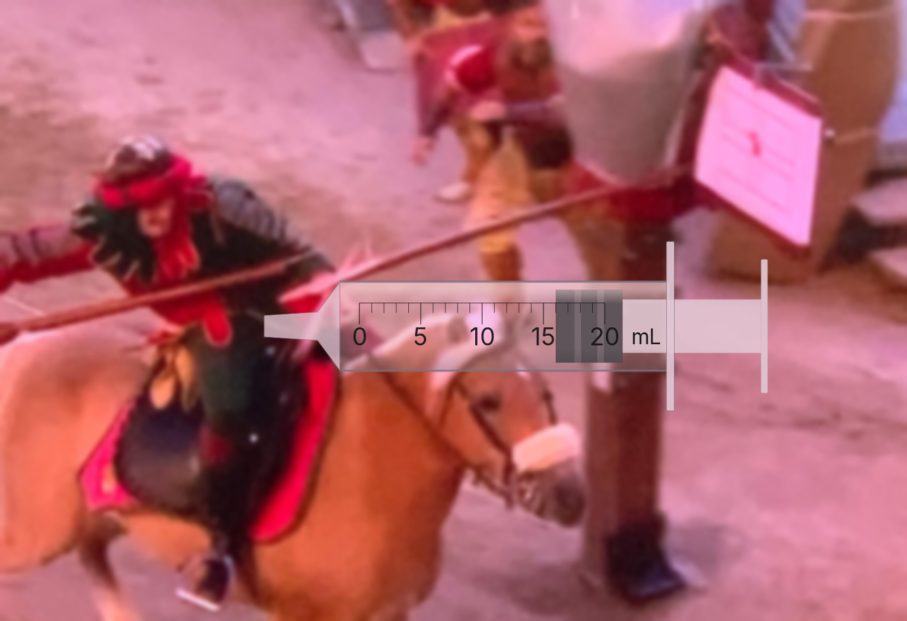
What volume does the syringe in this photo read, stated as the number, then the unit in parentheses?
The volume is 16 (mL)
